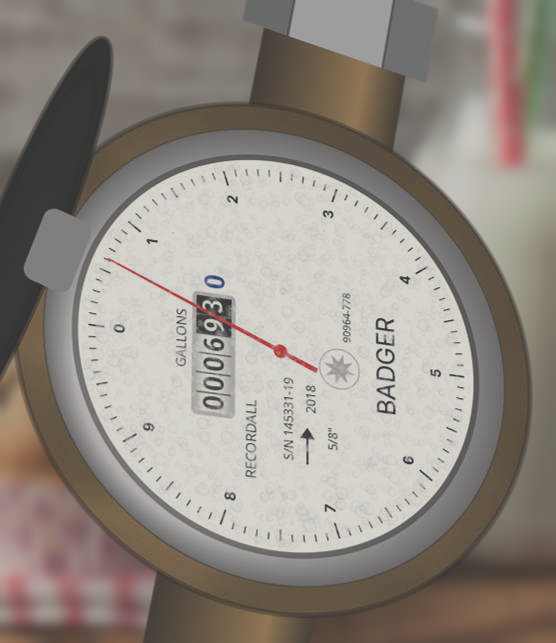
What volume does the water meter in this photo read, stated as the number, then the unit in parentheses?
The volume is 6930.6 (gal)
